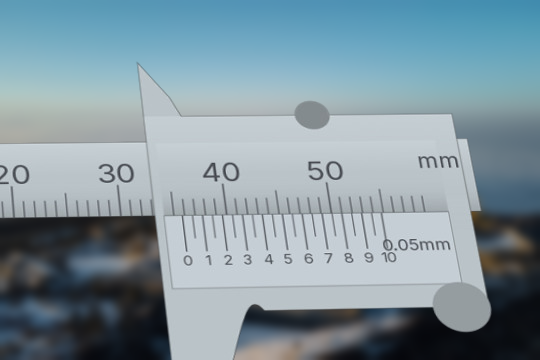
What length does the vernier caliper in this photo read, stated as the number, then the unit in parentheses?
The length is 35.8 (mm)
